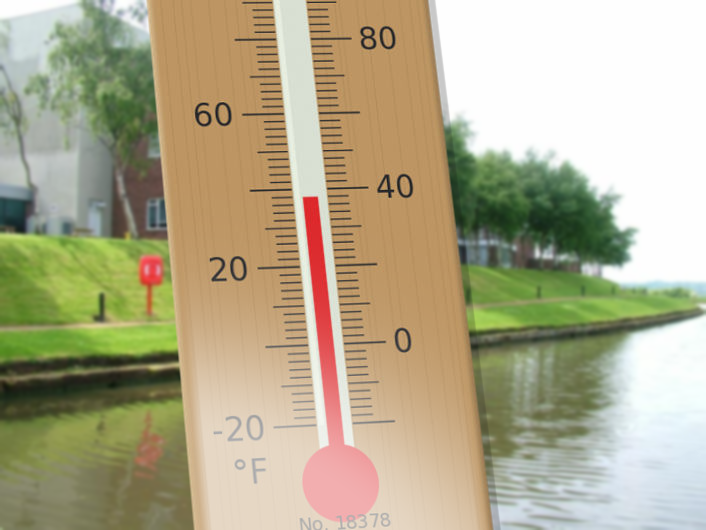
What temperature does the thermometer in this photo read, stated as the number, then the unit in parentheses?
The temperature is 38 (°F)
